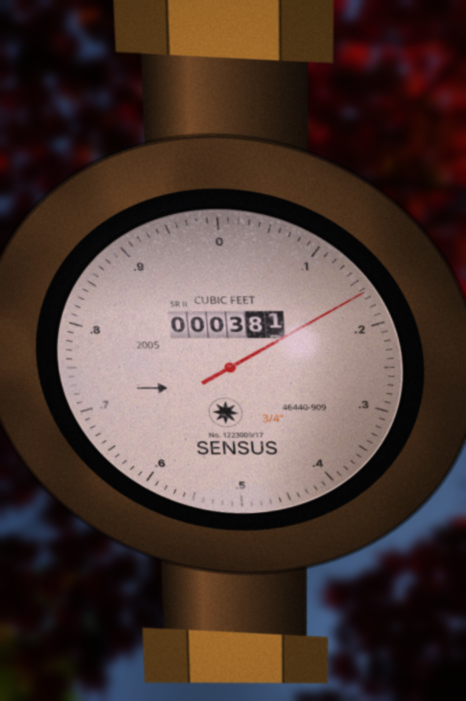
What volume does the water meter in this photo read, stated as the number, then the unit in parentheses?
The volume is 381.16 (ft³)
